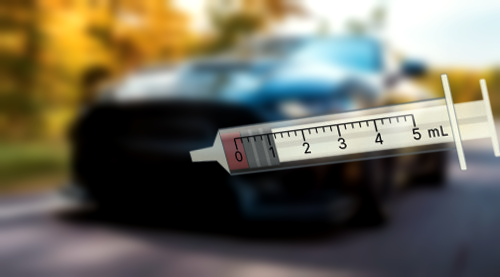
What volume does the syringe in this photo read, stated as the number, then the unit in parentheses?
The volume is 0.2 (mL)
